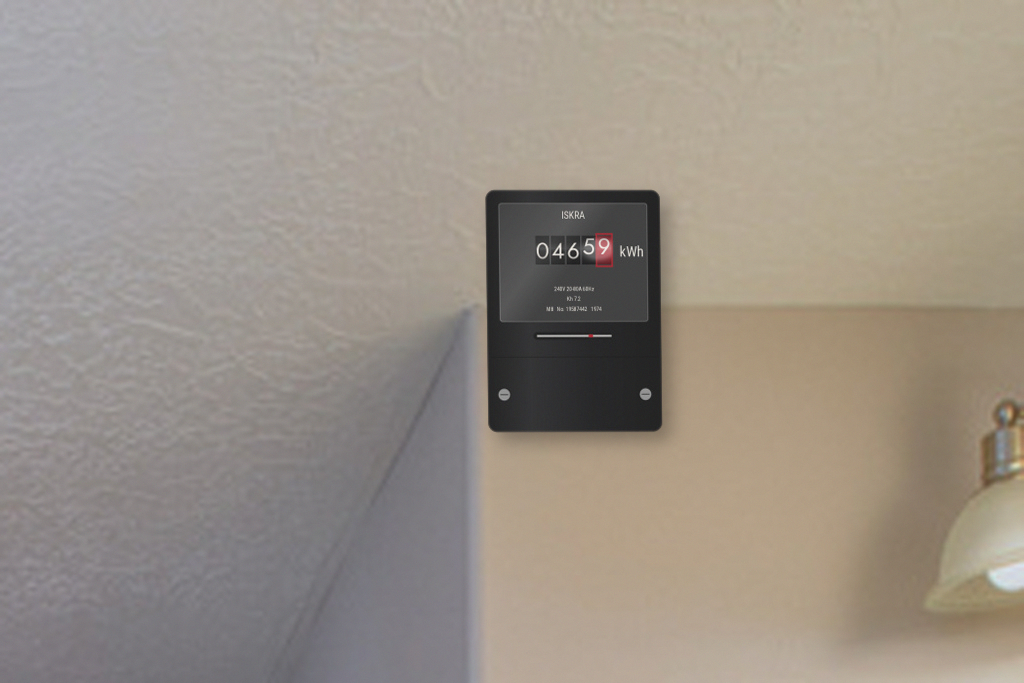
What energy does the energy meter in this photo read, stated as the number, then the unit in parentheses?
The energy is 465.9 (kWh)
